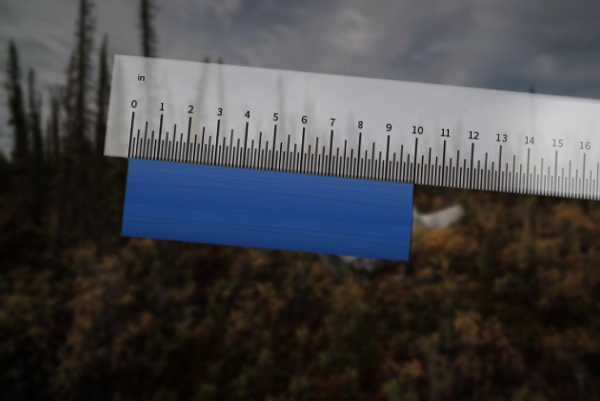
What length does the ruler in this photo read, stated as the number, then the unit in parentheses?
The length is 10 (in)
